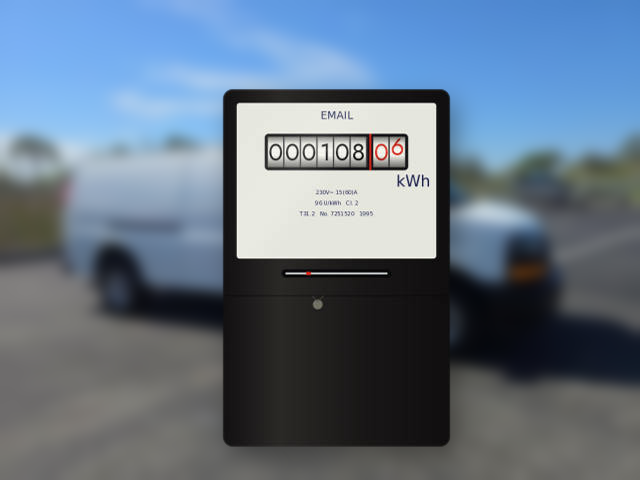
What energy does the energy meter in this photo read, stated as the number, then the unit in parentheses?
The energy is 108.06 (kWh)
